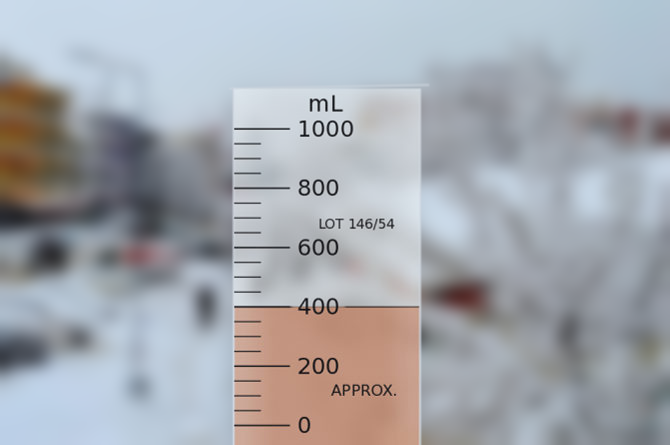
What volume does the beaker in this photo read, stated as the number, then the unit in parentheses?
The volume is 400 (mL)
